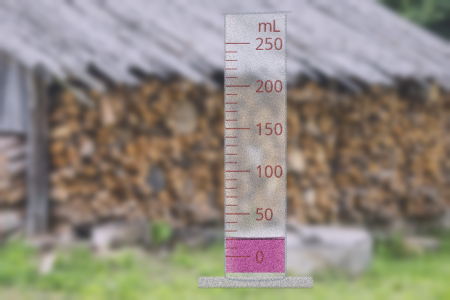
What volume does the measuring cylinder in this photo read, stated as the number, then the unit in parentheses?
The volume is 20 (mL)
